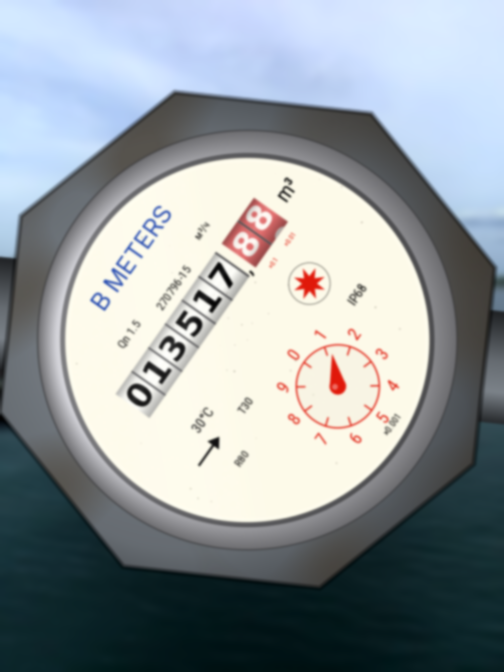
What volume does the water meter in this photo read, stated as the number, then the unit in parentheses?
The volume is 13517.881 (m³)
